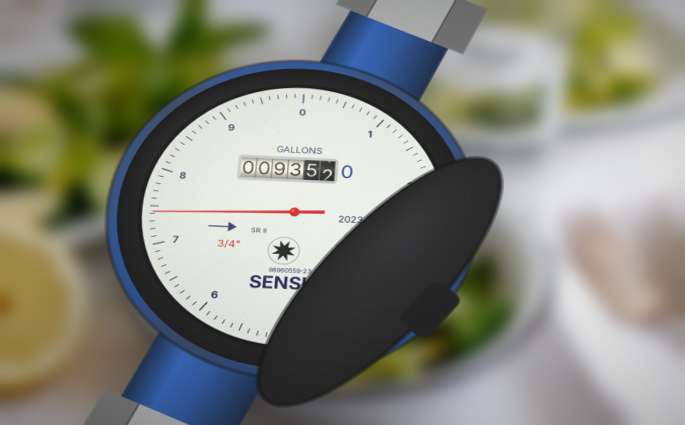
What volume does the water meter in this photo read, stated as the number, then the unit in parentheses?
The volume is 93517.4 (gal)
